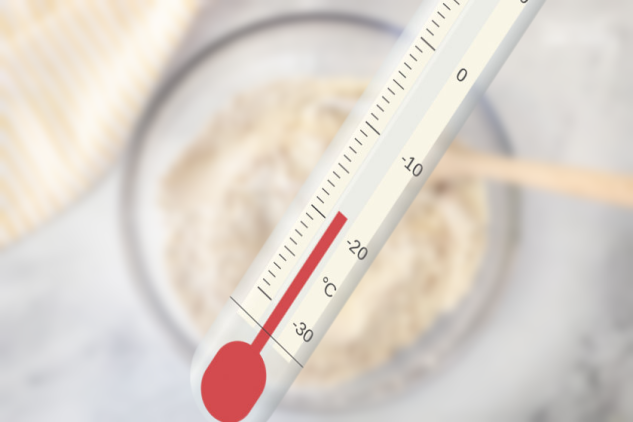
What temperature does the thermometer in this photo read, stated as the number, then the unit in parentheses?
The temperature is -18.5 (°C)
